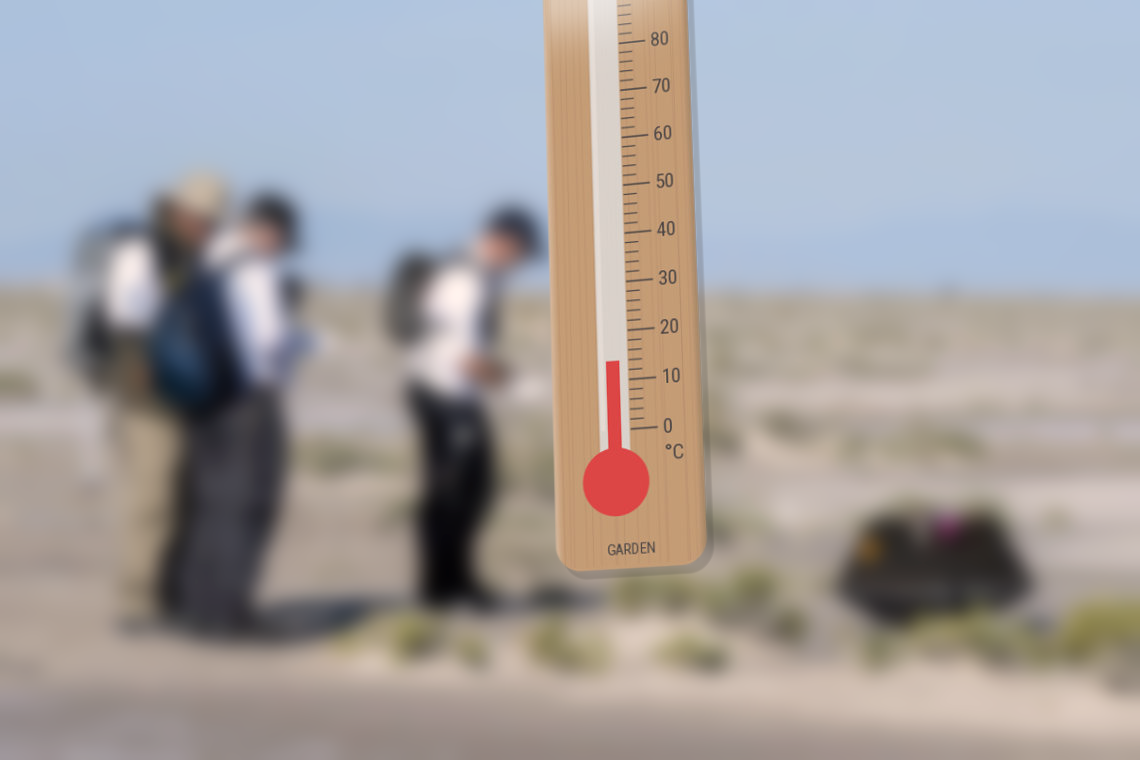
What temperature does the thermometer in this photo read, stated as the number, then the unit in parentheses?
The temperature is 14 (°C)
